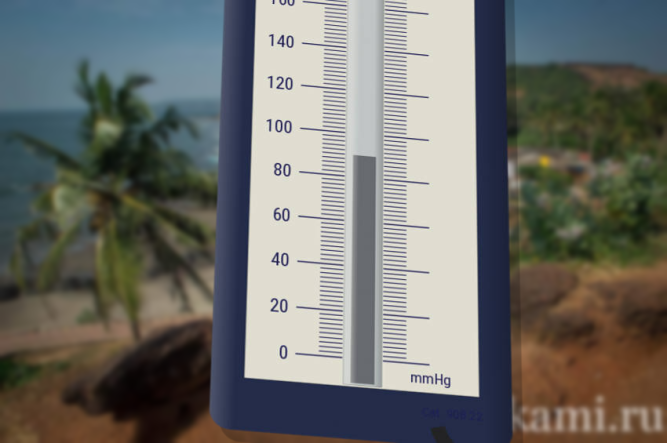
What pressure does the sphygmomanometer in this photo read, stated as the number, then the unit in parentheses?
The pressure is 90 (mmHg)
